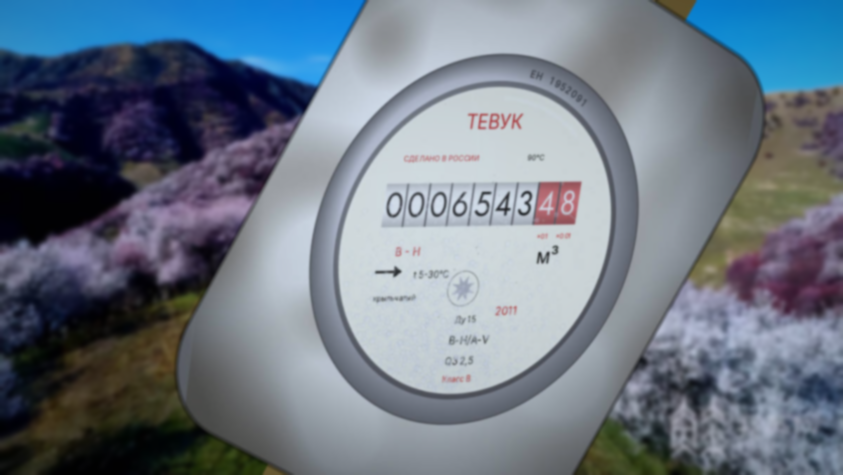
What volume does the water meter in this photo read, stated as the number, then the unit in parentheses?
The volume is 6543.48 (m³)
